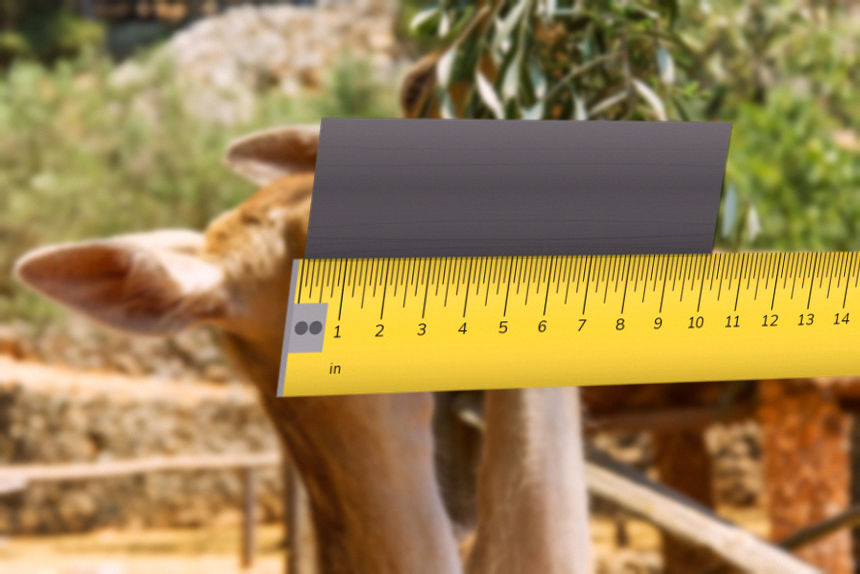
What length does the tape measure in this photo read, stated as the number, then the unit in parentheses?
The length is 10.125 (in)
